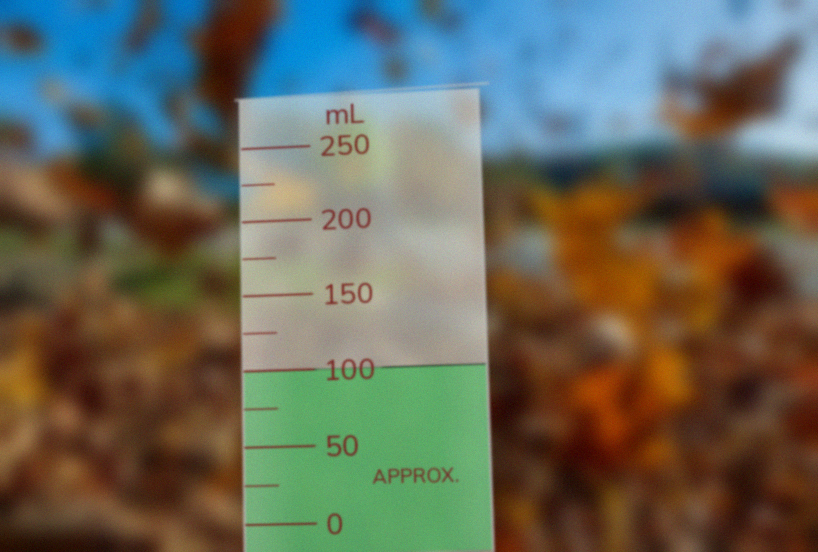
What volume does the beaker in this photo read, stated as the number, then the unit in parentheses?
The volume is 100 (mL)
